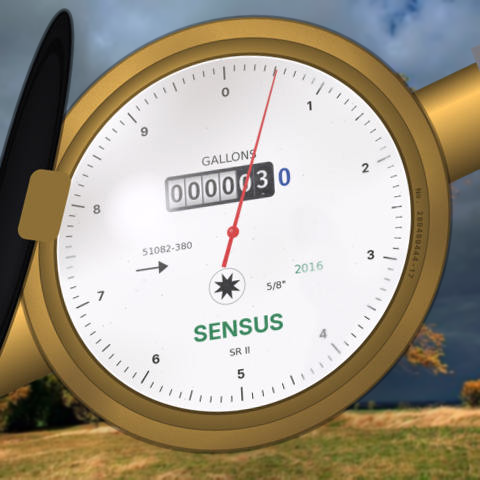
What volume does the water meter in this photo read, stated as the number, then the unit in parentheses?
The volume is 30.5 (gal)
